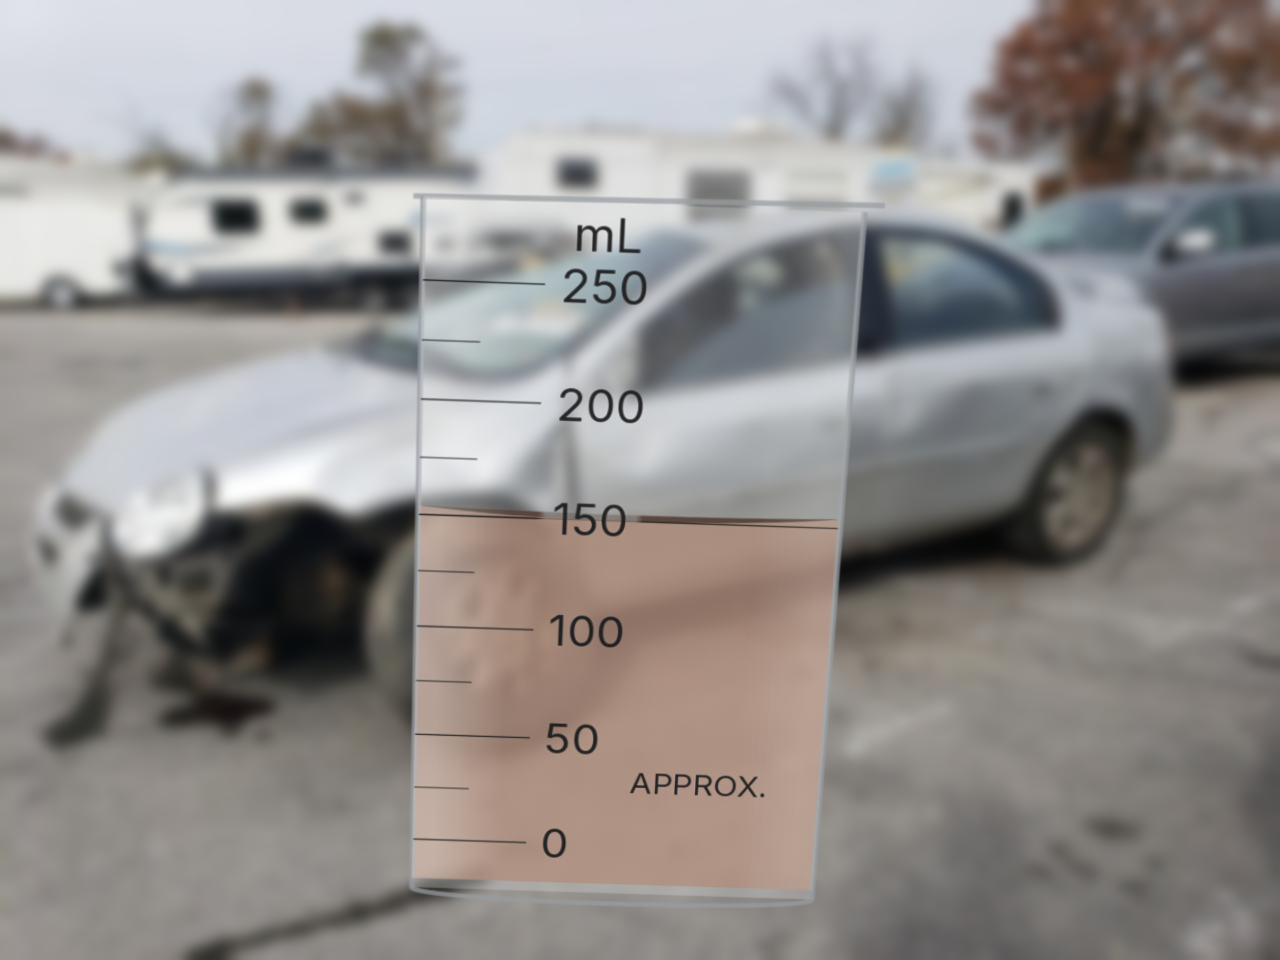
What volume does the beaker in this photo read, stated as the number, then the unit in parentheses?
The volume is 150 (mL)
